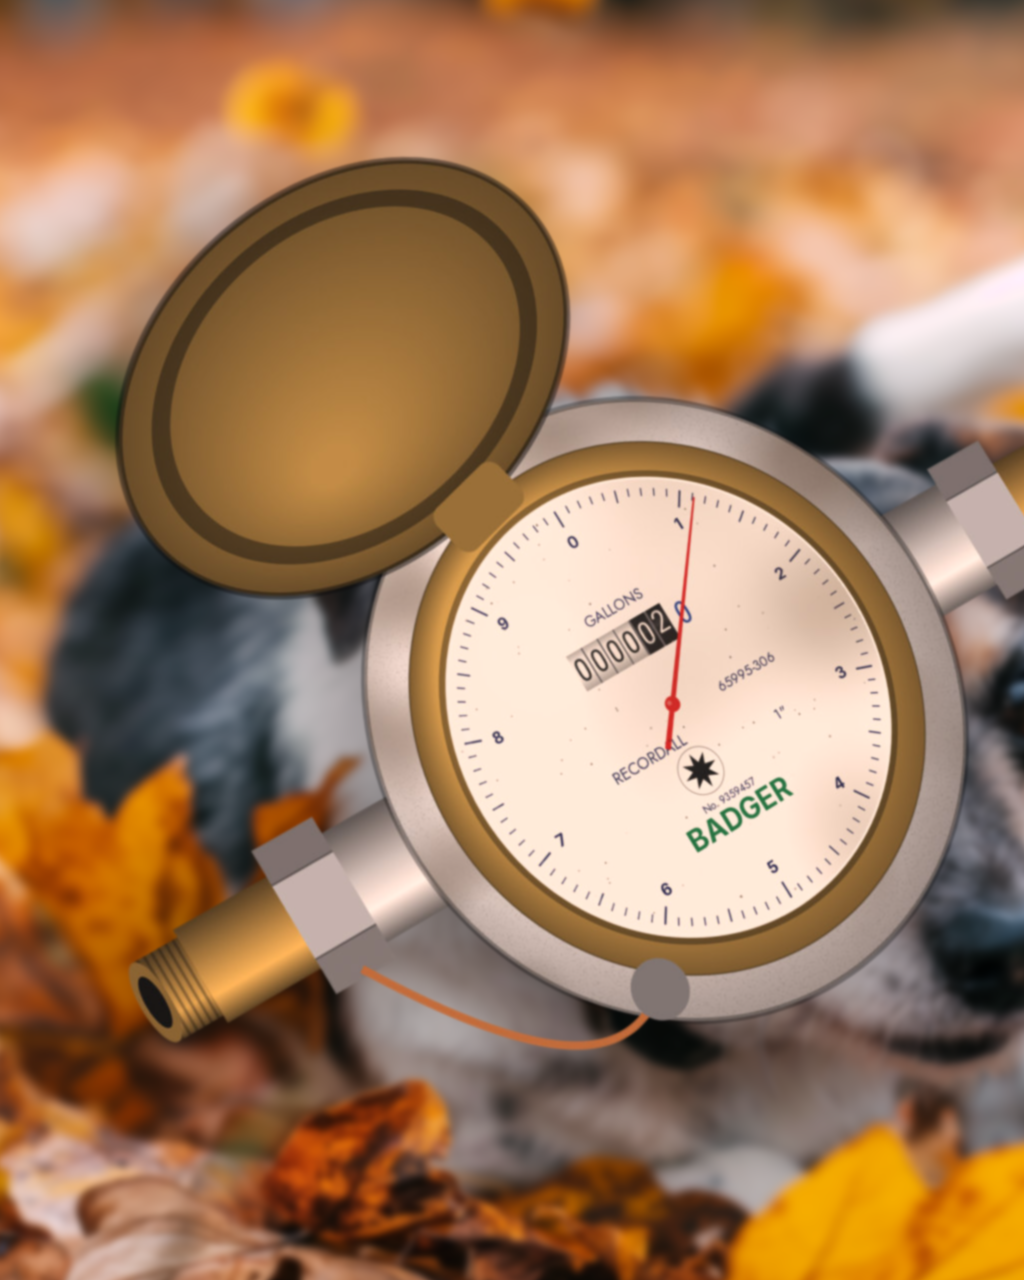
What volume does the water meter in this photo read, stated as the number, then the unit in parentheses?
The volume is 21.1 (gal)
